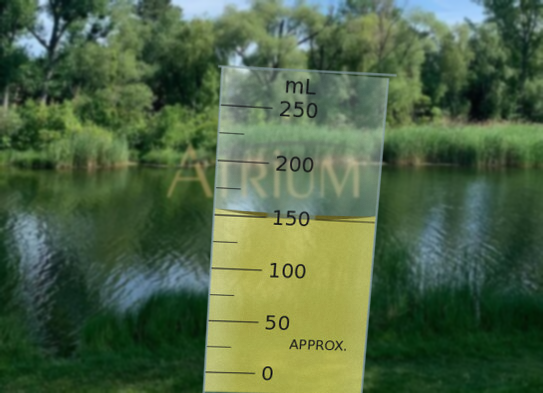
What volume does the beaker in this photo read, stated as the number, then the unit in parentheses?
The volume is 150 (mL)
